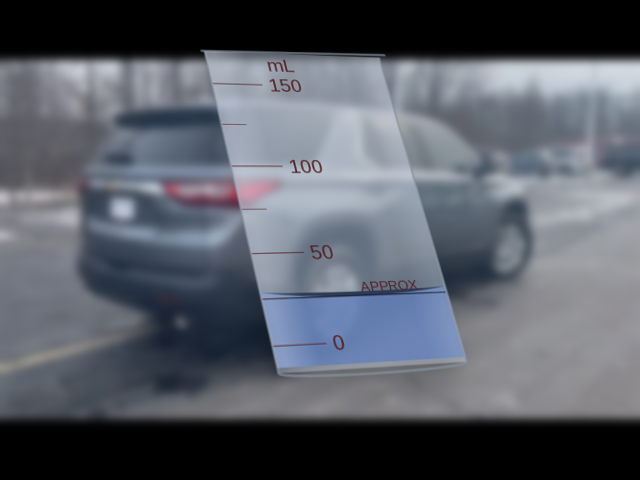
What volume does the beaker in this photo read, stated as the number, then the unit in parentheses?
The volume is 25 (mL)
